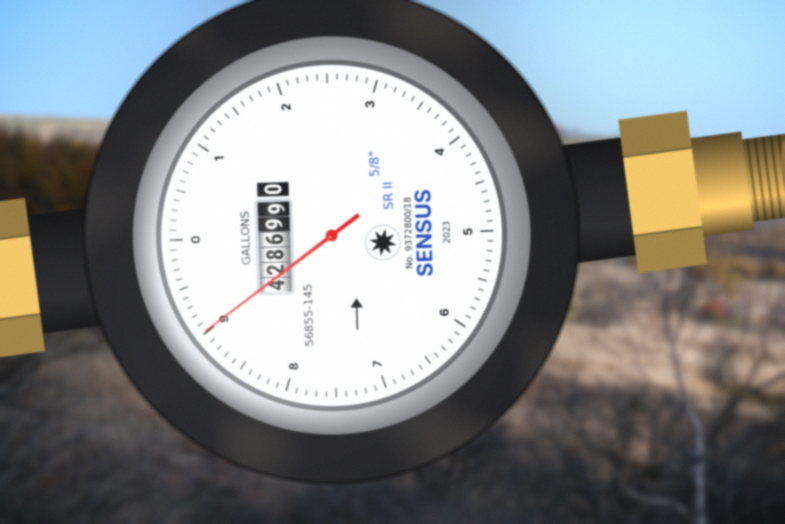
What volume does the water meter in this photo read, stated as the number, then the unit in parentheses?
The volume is 4286989.0 (gal)
